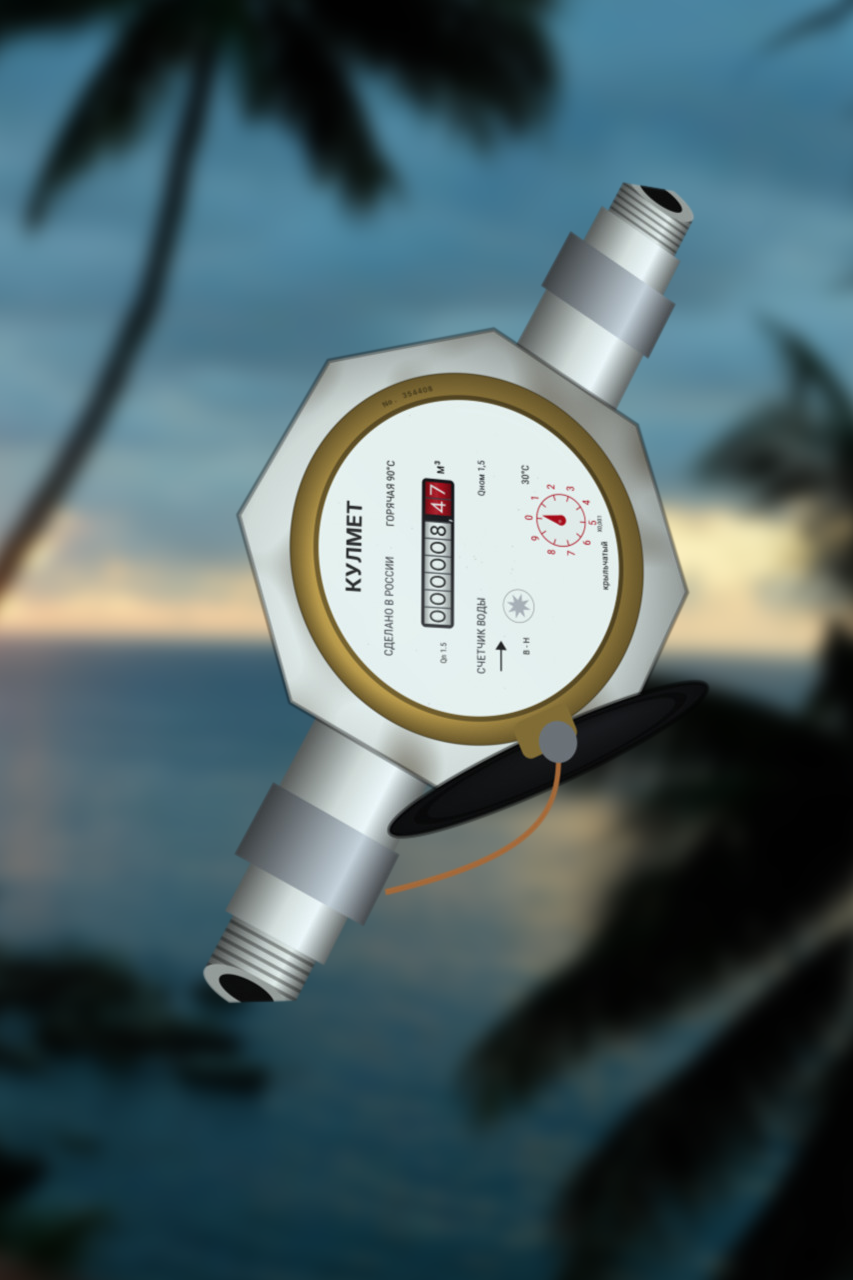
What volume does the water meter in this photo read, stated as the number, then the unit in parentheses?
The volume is 8.470 (m³)
